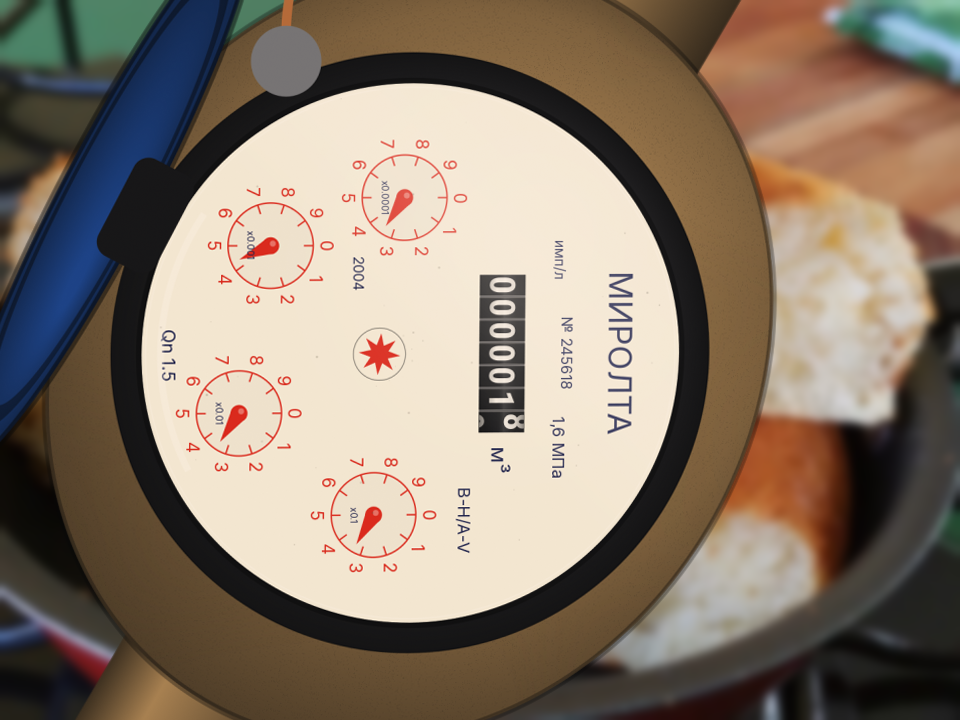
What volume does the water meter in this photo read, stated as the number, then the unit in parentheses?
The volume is 18.3343 (m³)
